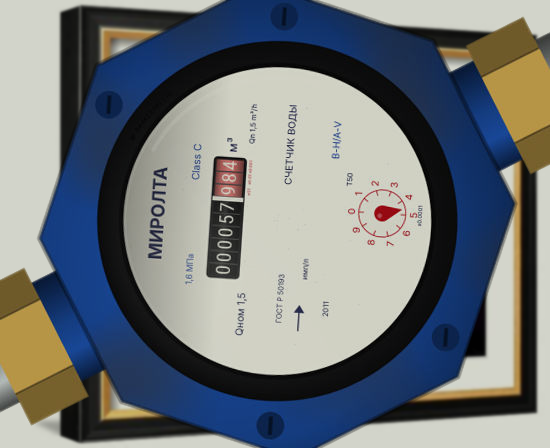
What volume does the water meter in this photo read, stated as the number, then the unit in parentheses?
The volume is 57.9844 (m³)
